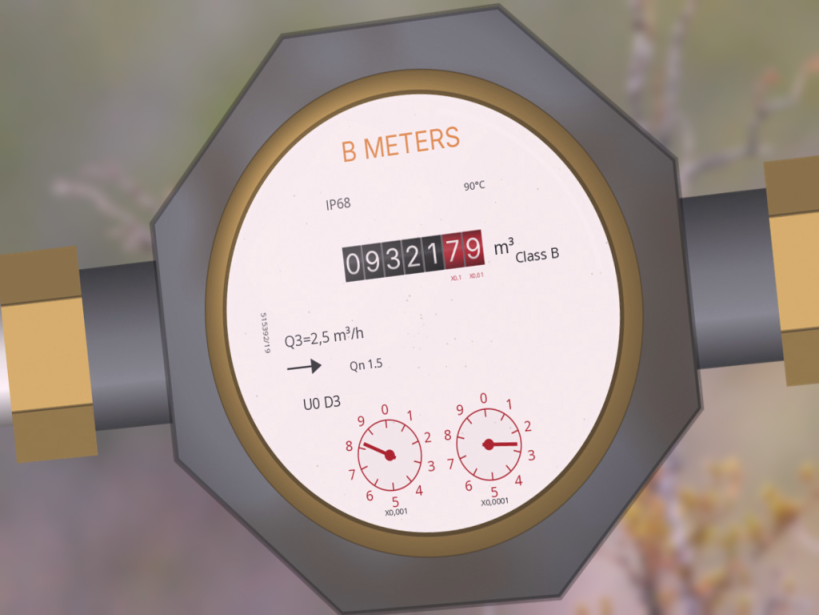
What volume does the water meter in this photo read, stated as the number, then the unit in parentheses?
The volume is 9321.7982 (m³)
